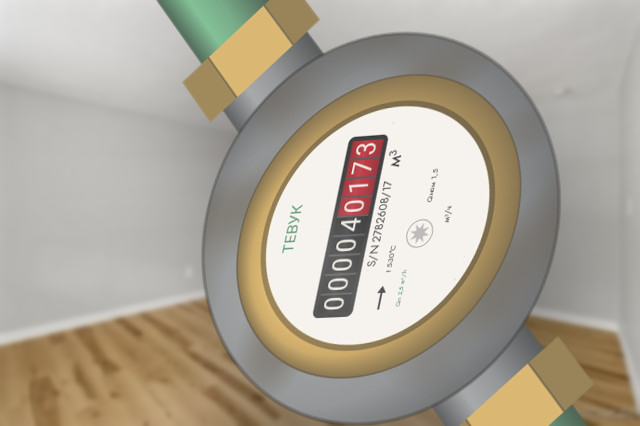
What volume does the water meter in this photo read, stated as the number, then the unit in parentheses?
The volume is 4.0173 (m³)
